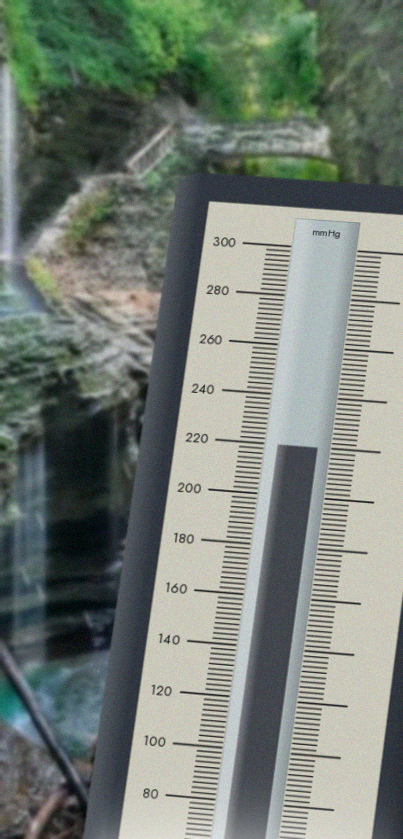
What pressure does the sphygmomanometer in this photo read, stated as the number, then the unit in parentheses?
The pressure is 220 (mmHg)
